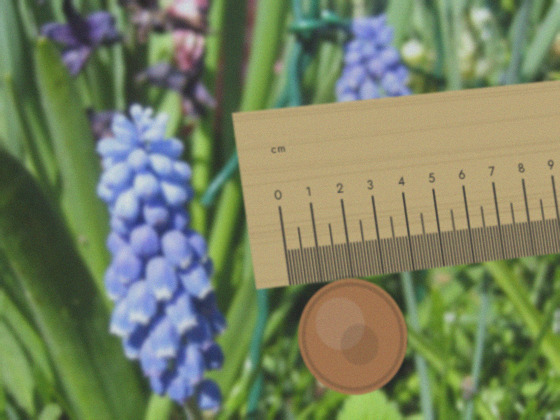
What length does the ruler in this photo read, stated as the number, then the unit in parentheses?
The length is 3.5 (cm)
